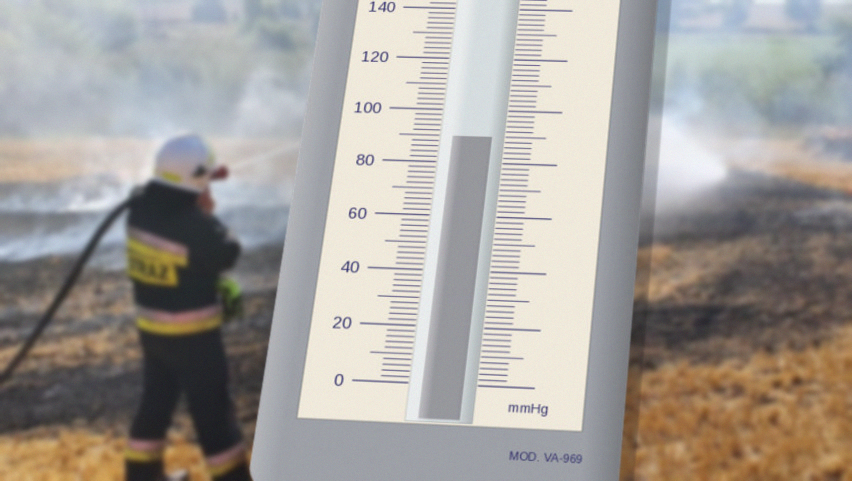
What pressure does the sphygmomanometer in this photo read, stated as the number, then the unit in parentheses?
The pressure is 90 (mmHg)
